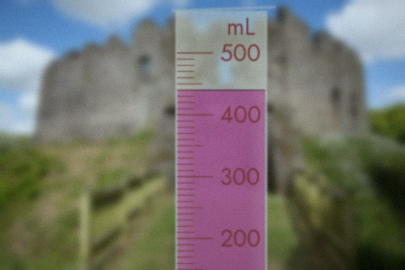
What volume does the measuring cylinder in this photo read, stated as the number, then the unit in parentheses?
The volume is 440 (mL)
